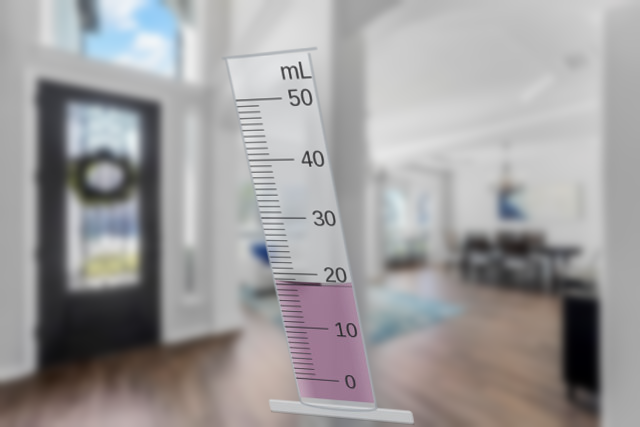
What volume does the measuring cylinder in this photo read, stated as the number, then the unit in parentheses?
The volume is 18 (mL)
